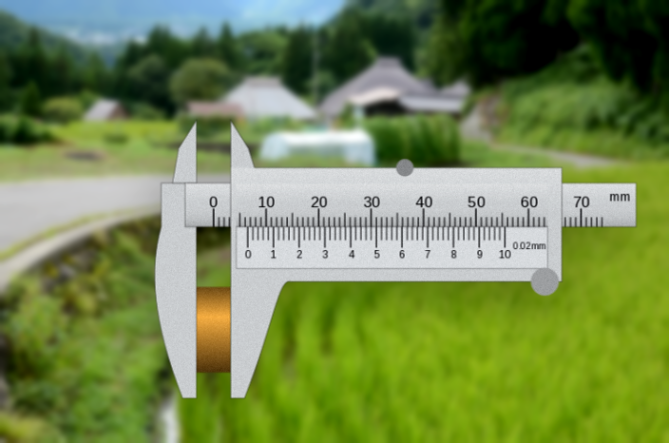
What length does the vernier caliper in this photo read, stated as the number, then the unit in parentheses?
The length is 6.5 (mm)
